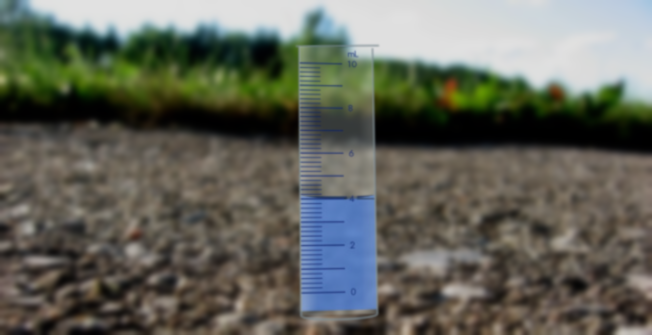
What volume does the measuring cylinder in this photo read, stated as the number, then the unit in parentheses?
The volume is 4 (mL)
